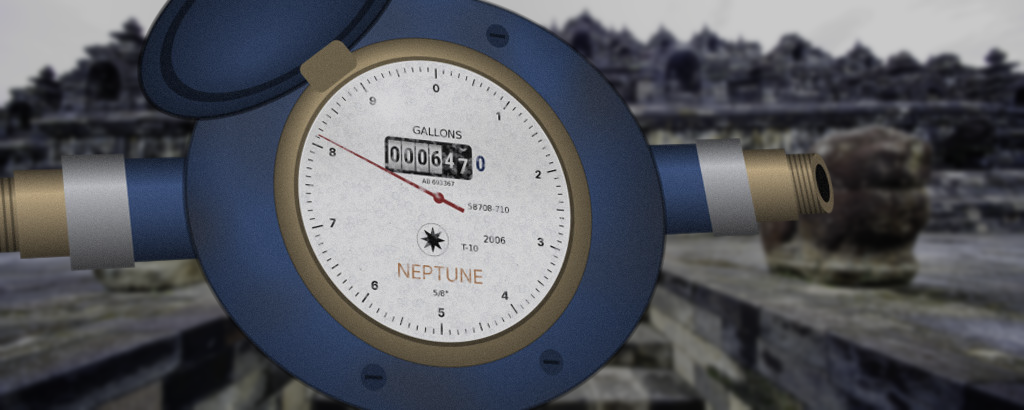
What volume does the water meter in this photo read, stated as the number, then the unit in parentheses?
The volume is 6468.1 (gal)
